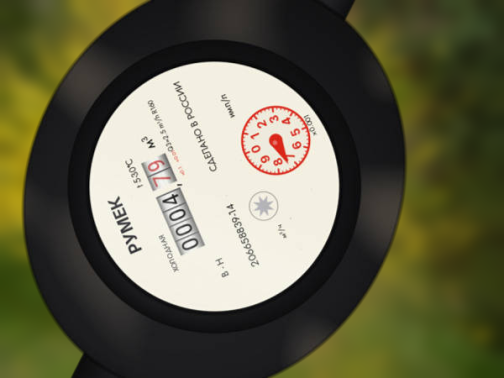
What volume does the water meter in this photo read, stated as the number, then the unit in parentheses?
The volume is 4.797 (m³)
